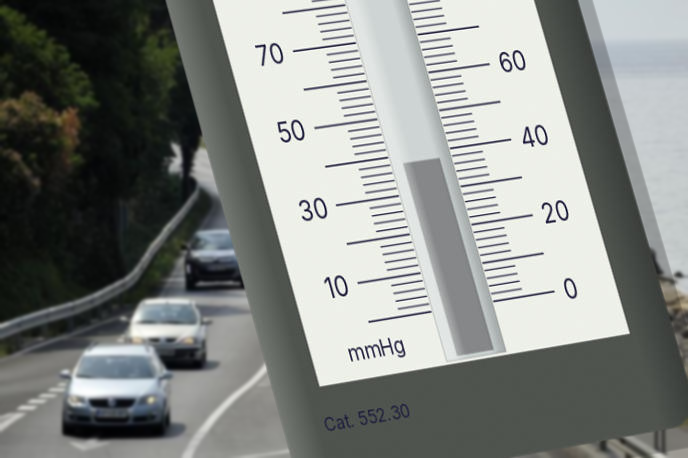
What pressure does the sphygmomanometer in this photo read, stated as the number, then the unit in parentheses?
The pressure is 38 (mmHg)
